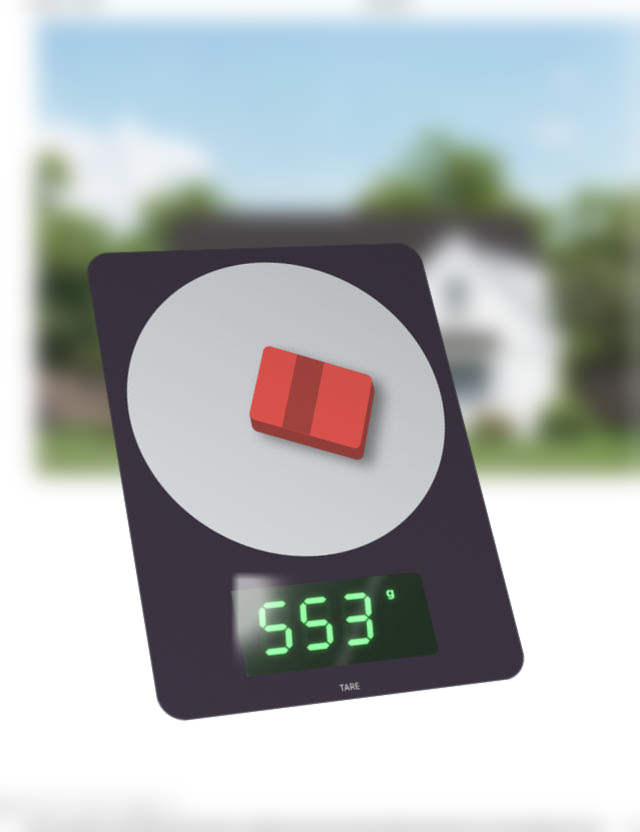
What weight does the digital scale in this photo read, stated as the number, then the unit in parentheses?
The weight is 553 (g)
